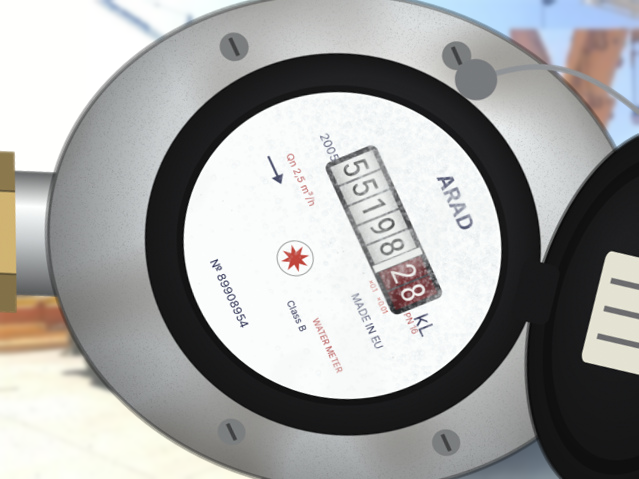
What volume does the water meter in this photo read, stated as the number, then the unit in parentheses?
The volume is 55198.28 (kL)
